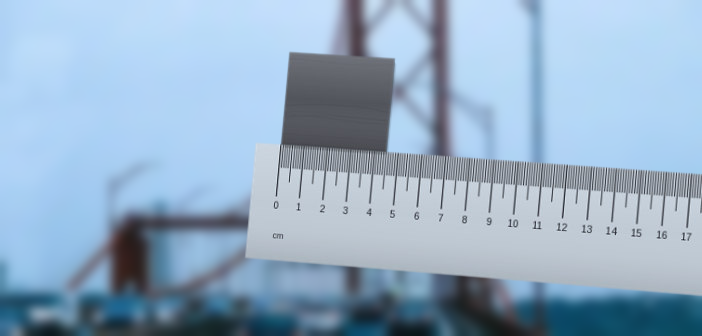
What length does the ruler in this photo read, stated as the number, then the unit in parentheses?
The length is 4.5 (cm)
